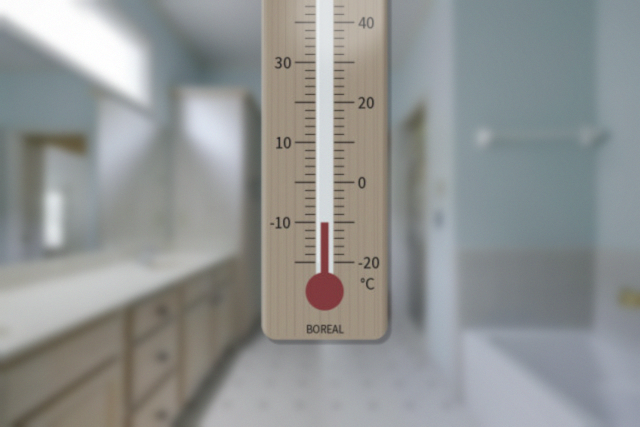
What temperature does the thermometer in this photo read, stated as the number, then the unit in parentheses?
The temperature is -10 (°C)
